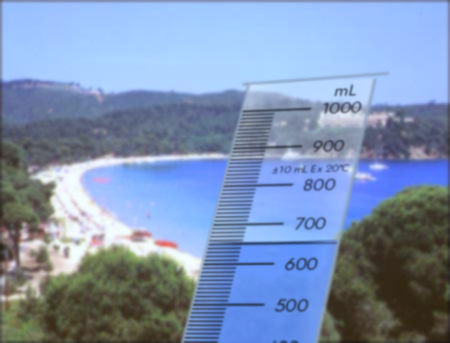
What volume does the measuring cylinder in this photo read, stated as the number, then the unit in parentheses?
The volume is 650 (mL)
